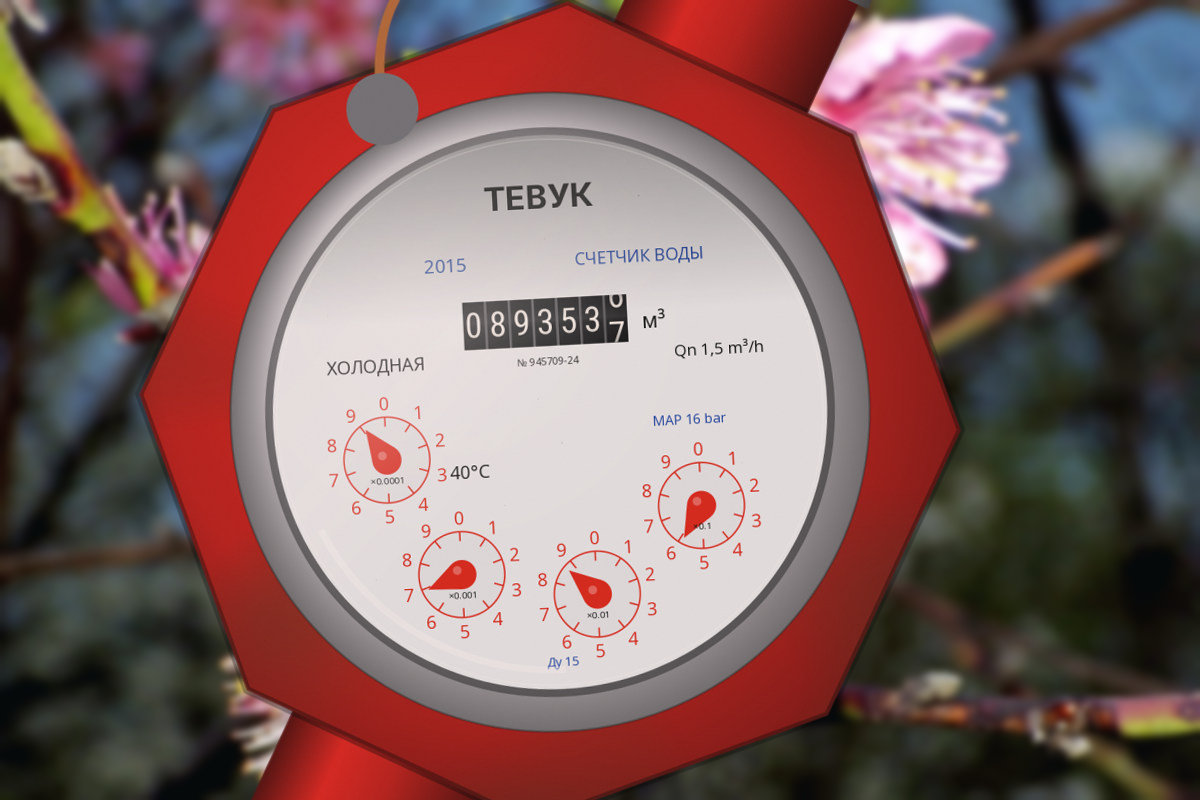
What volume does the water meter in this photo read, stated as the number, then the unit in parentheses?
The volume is 893536.5869 (m³)
